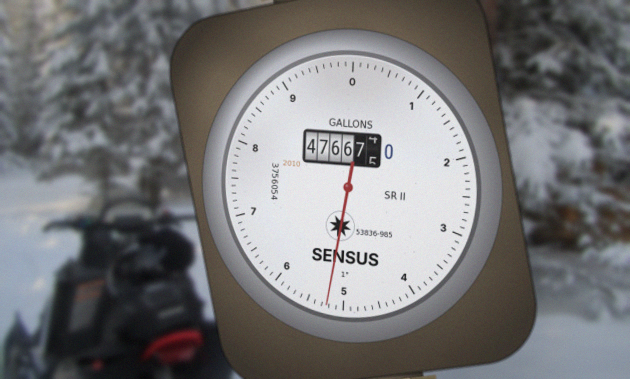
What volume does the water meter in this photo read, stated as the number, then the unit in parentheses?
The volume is 4766745.2 (gal)
